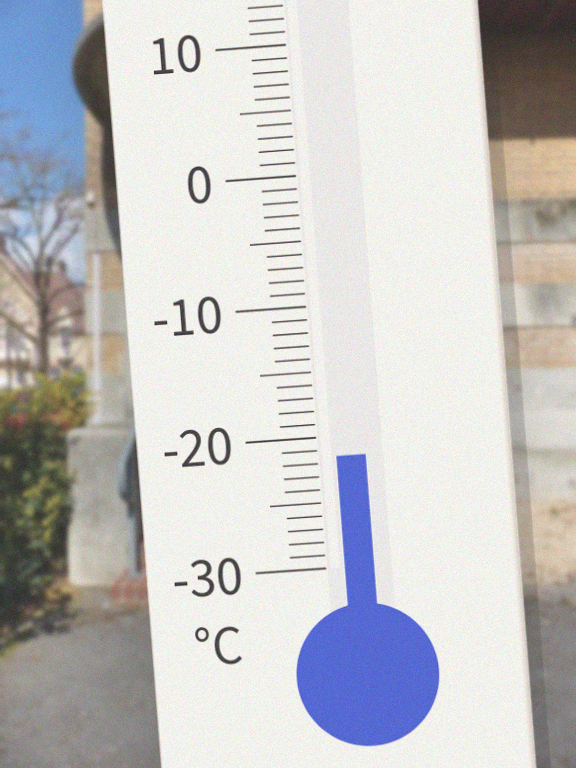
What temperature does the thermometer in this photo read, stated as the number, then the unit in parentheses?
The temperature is -21.5 (°C)
